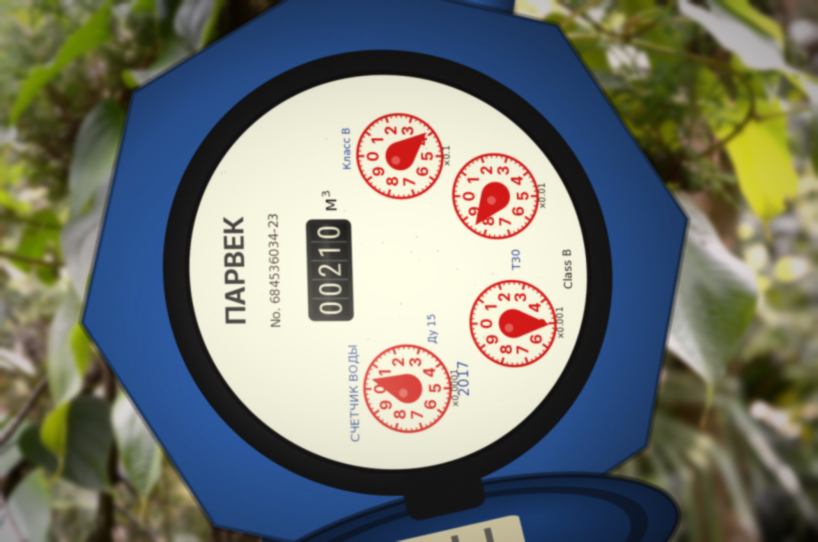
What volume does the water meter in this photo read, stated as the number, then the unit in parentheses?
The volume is 210.3850 (m³)
